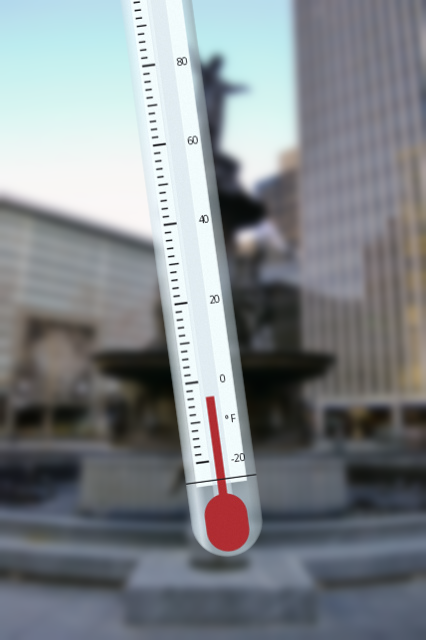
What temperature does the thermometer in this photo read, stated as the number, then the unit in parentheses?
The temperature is -4 (°F)
